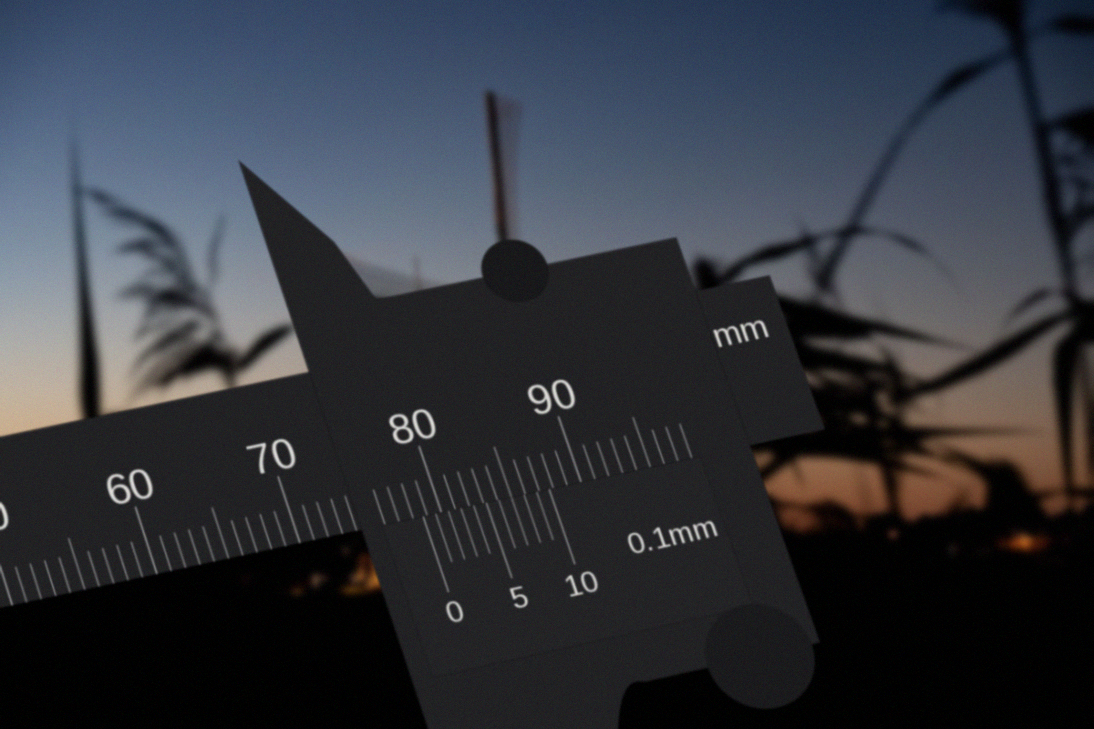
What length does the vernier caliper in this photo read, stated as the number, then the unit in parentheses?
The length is 78.7 (mm)
